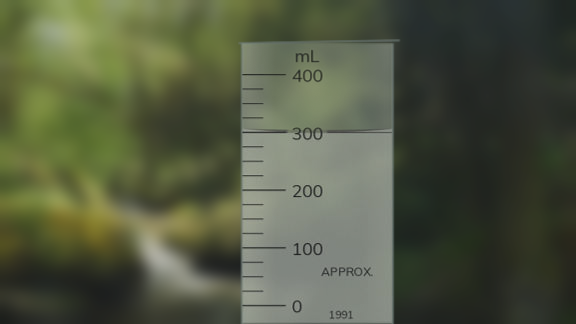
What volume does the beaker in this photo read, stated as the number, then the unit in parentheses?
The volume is 300 (mL)
